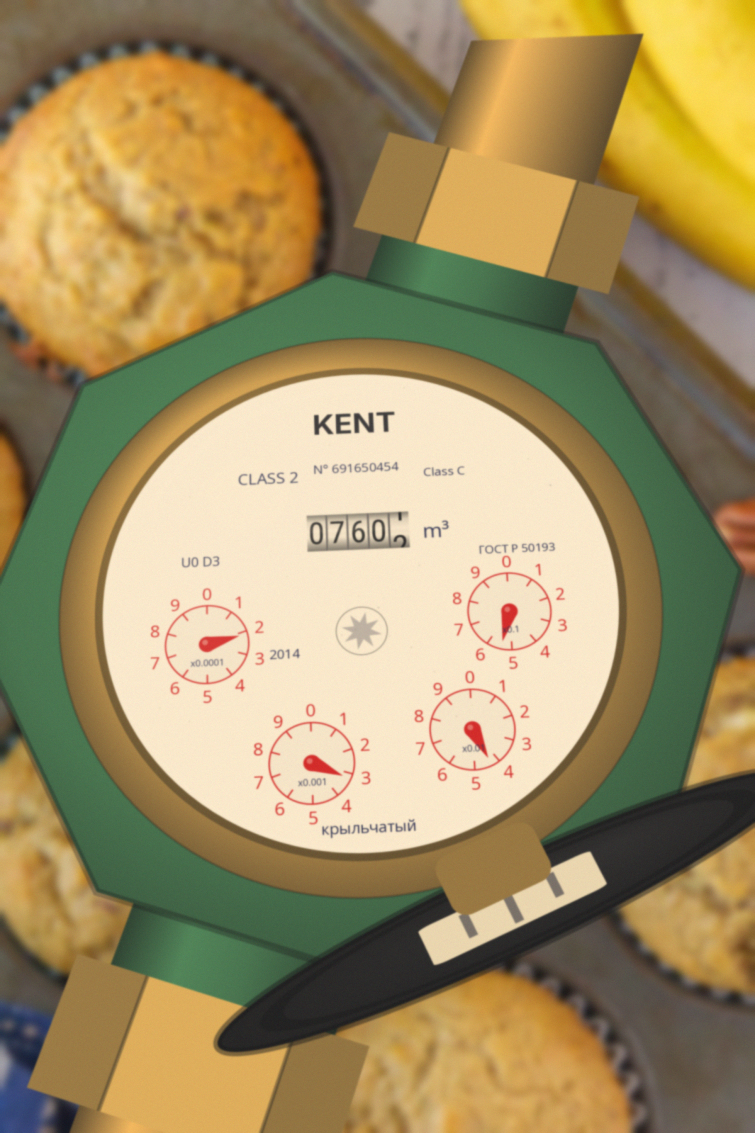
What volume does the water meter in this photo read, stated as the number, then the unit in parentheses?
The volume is 7601.5432 (m³)
